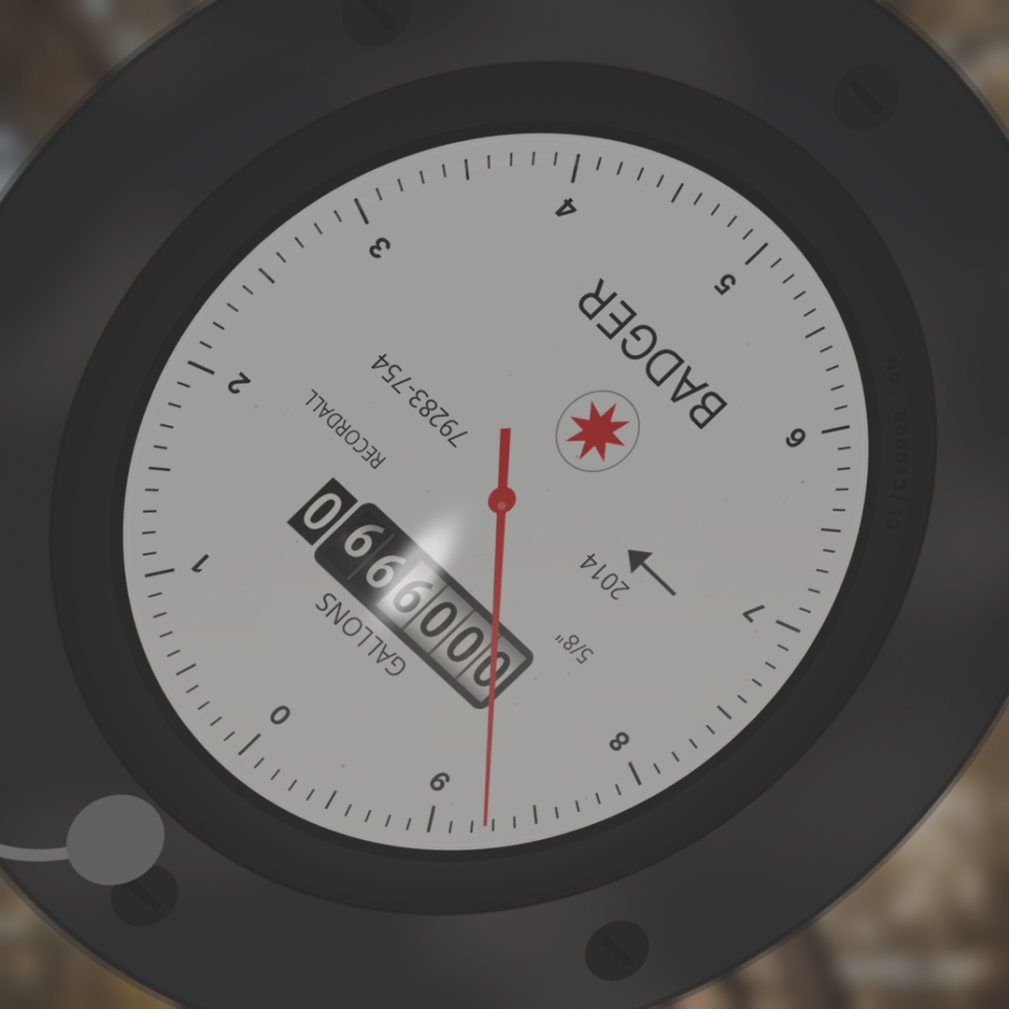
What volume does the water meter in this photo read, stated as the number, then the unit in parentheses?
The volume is 9988.7 (gal)
